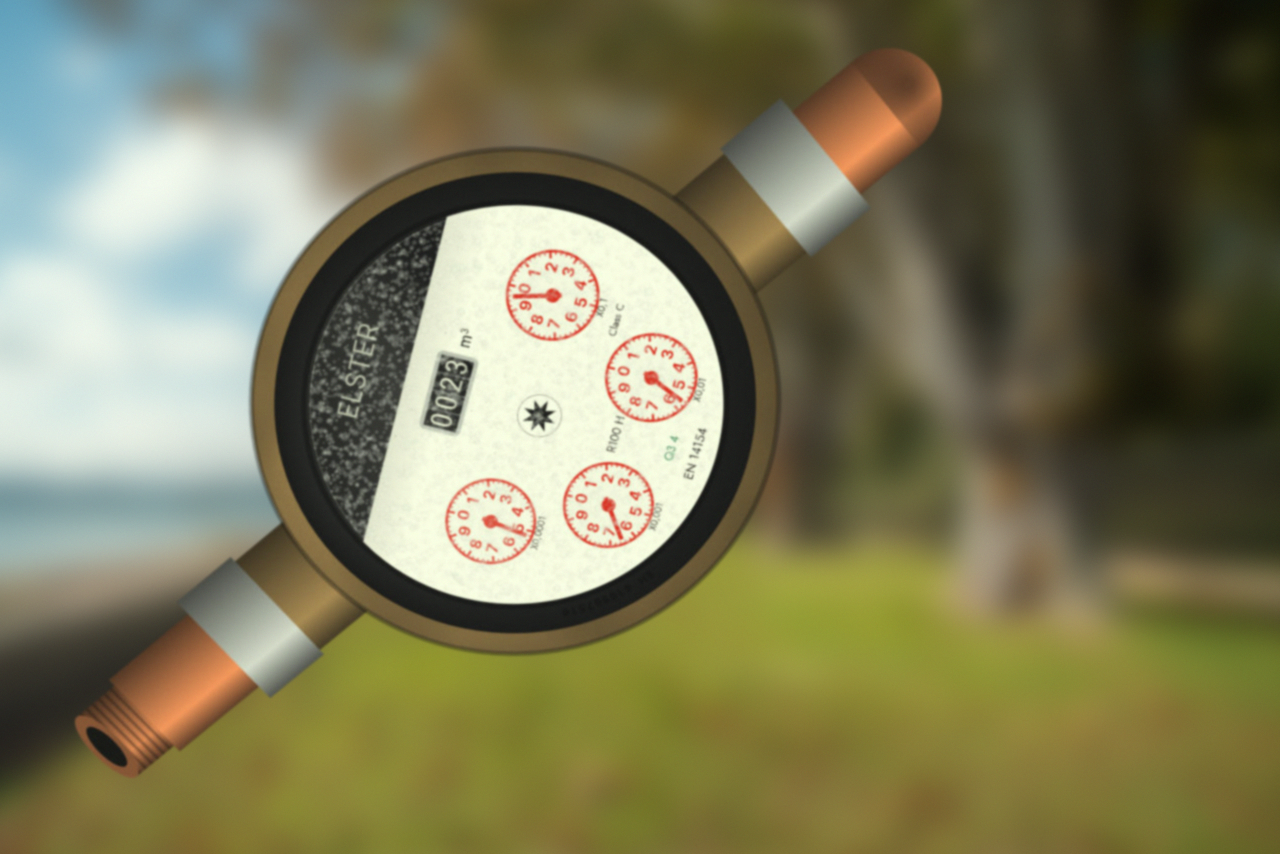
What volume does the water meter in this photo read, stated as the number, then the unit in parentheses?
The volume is 22.9565 (m³)
